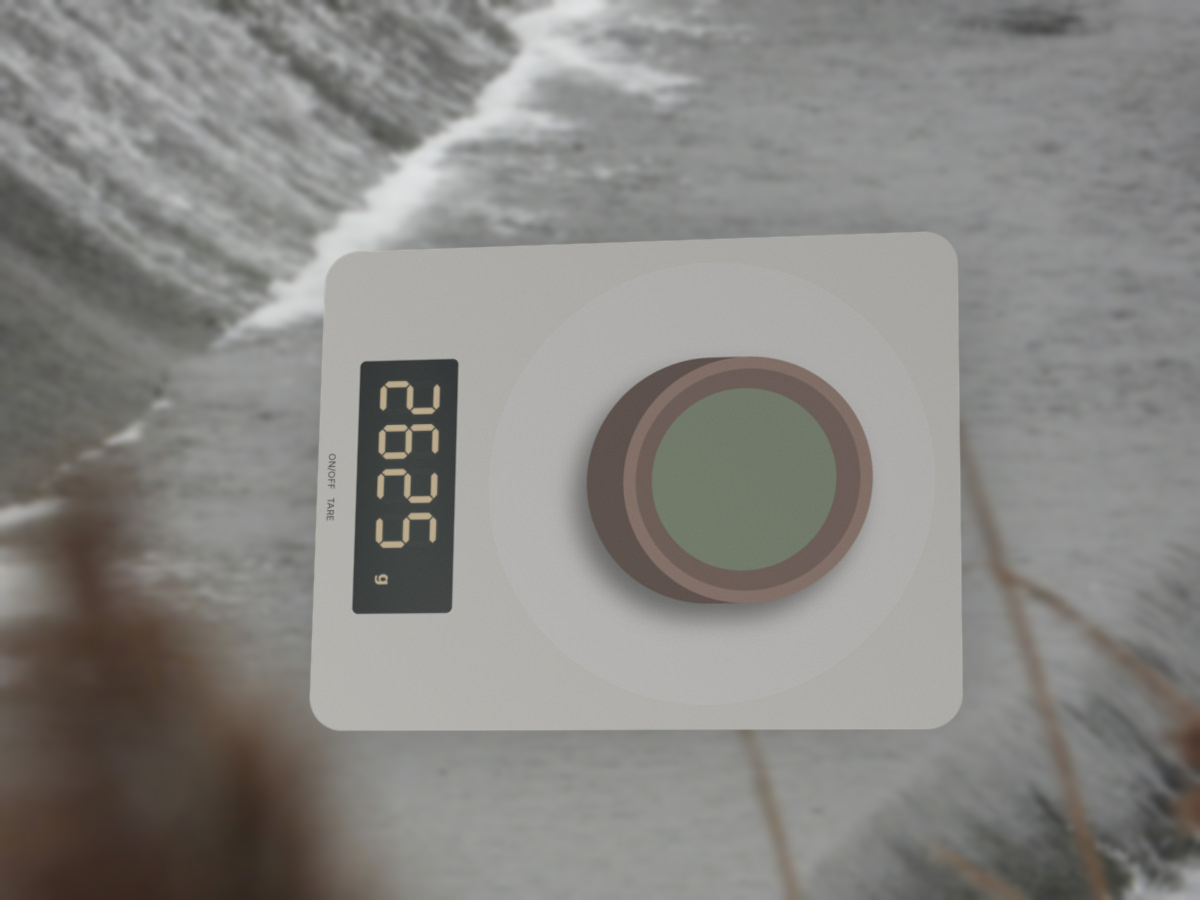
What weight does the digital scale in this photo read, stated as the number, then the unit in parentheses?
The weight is 2625 (g)
